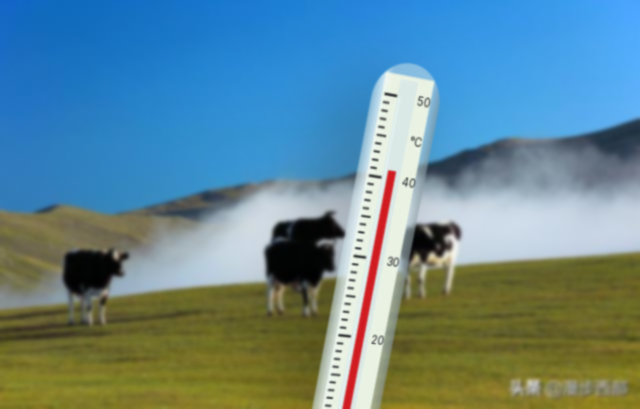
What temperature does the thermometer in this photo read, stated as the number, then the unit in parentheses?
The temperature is 41 (°C)
